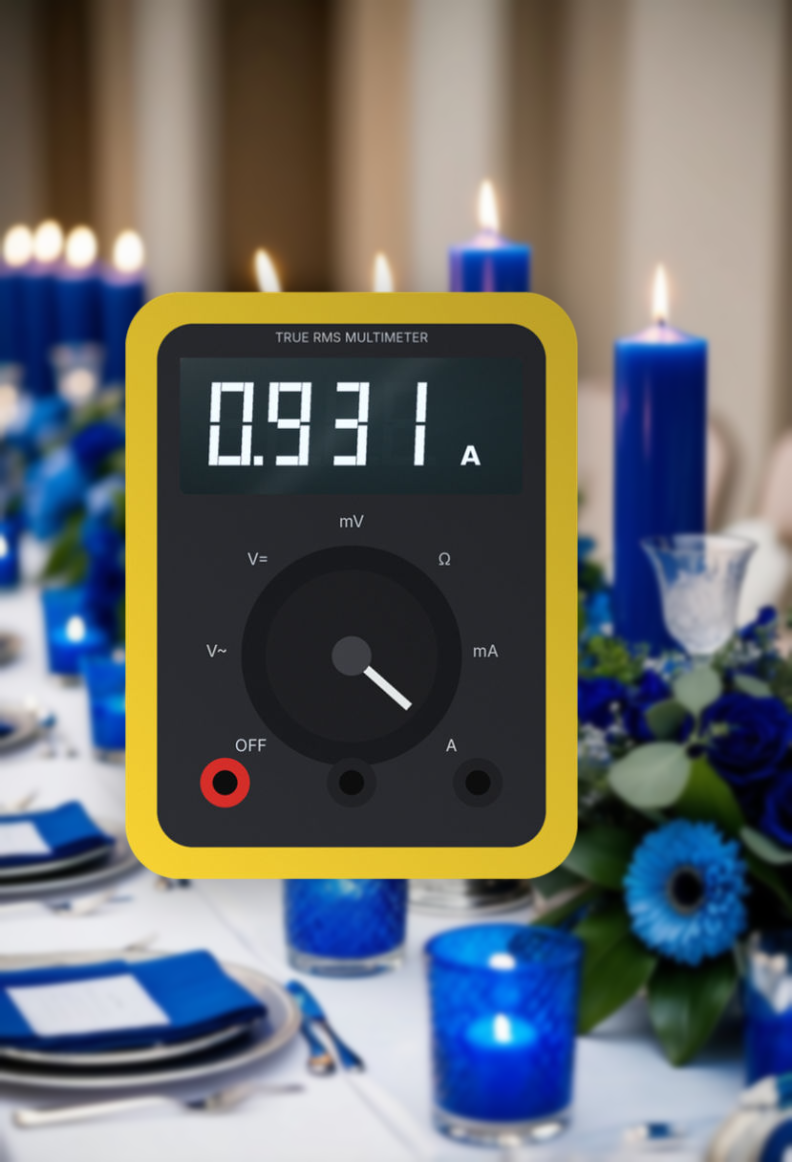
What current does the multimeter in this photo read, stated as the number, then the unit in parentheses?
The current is 0.931 (A)
